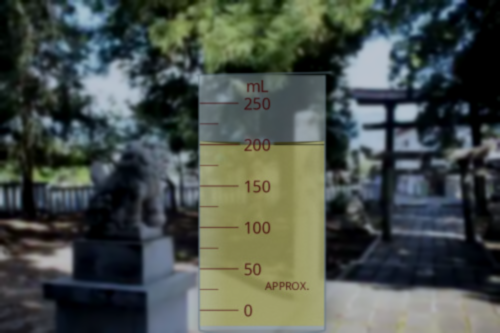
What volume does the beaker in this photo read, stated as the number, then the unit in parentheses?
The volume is 200 (mL)
